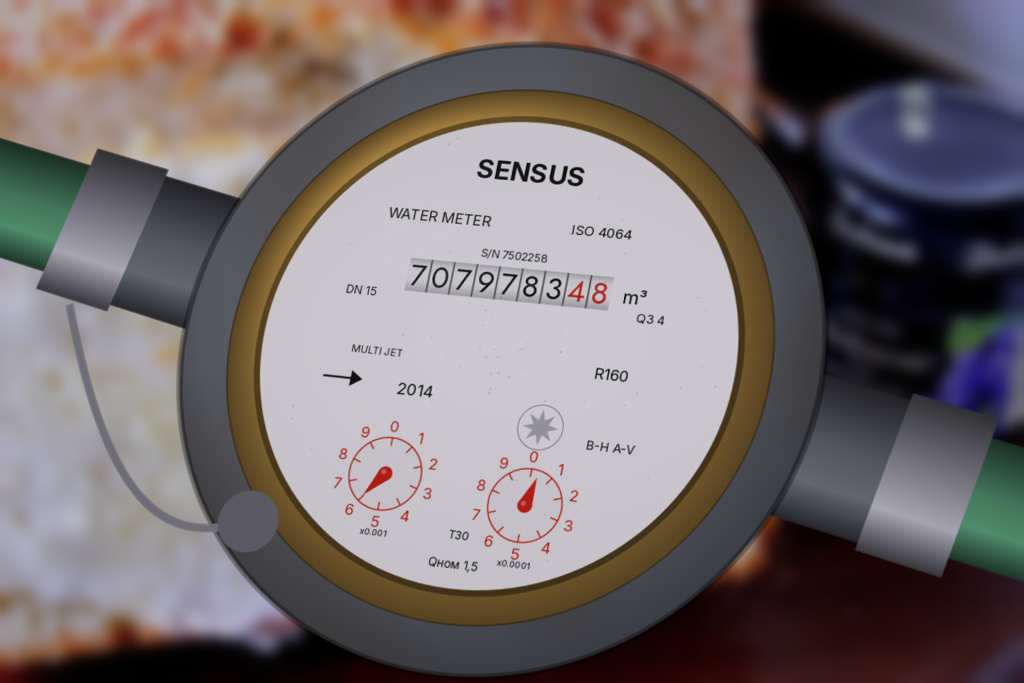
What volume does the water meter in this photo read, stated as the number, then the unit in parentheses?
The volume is 7079783.4860 (m³)
